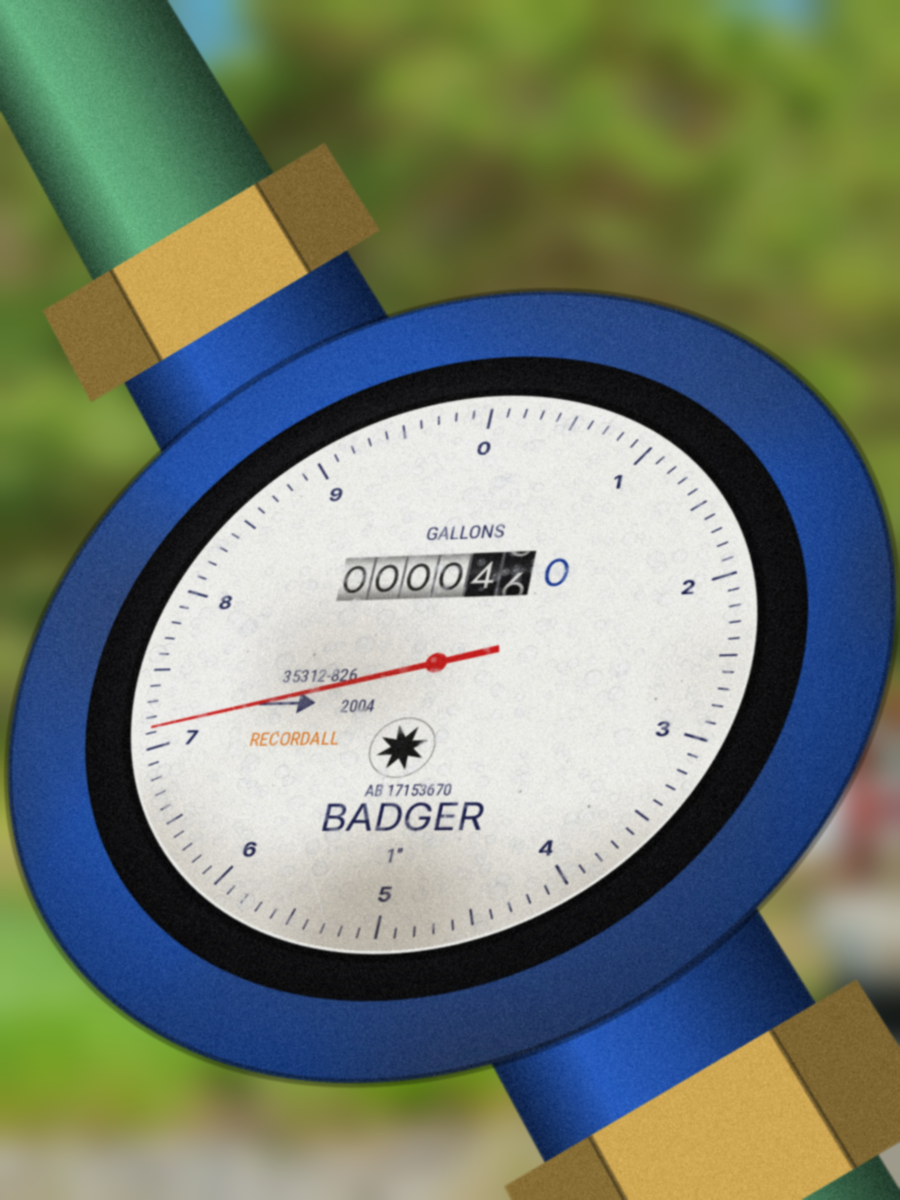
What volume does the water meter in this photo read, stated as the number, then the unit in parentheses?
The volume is 457.1 (gal)
